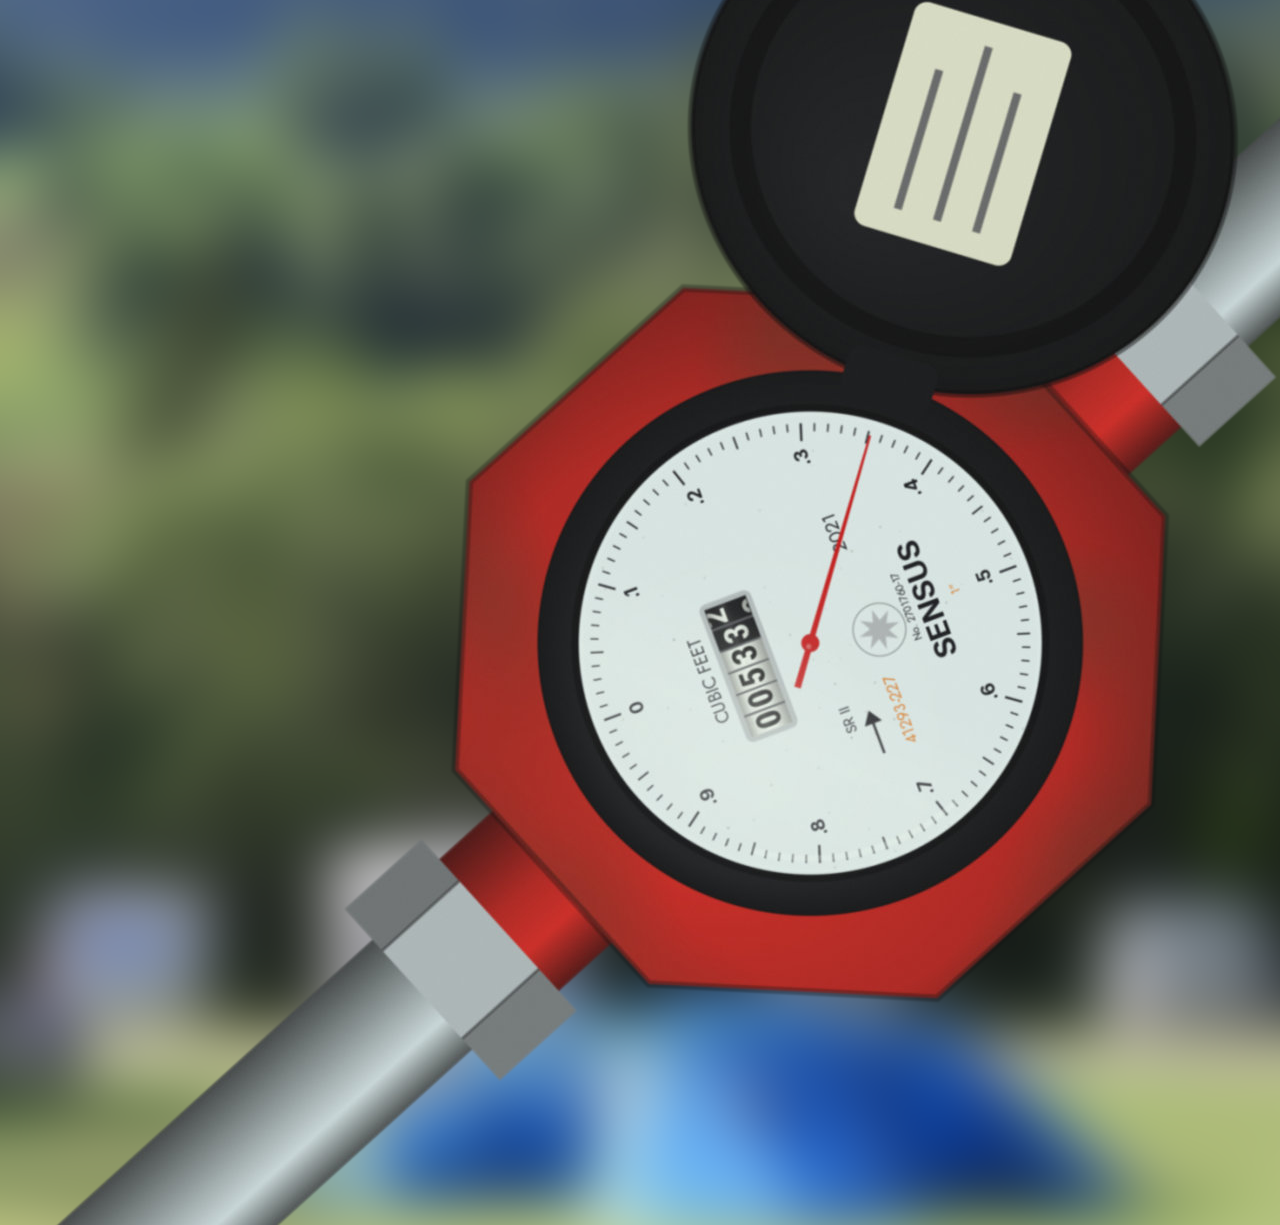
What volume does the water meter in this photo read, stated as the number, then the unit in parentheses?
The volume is 5332.35 (ft³)
